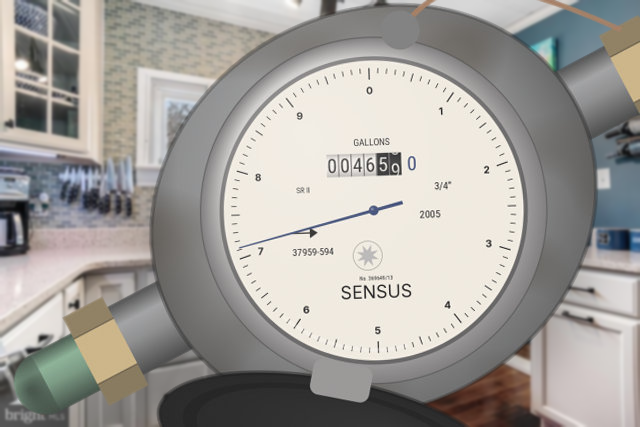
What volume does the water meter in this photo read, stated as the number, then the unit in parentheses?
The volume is 46587.1 (gal)
